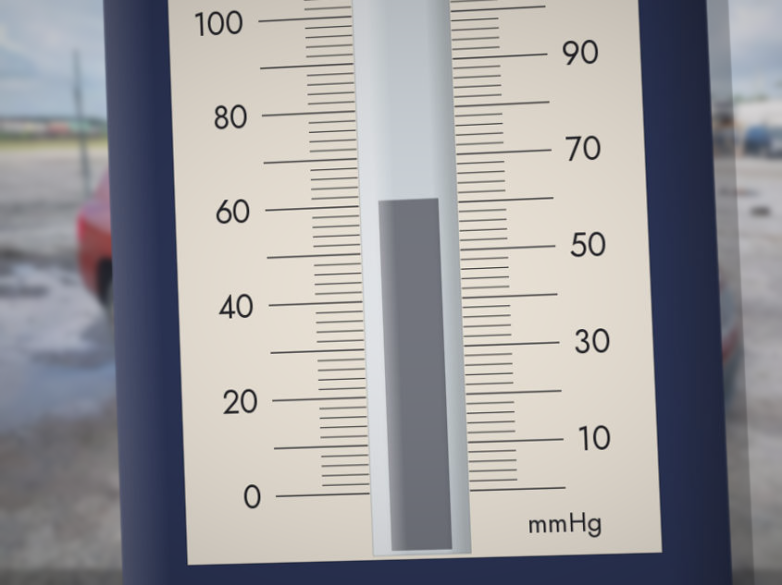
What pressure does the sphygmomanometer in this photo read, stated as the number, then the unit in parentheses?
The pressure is 61 (mmHg)
